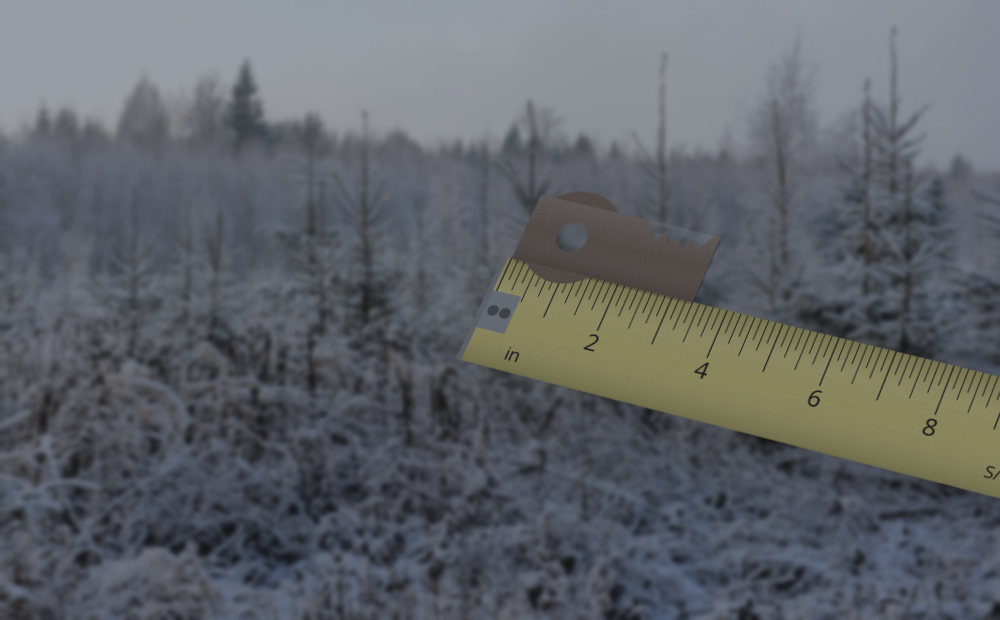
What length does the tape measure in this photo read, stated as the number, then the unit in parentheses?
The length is 3.375 (in)
